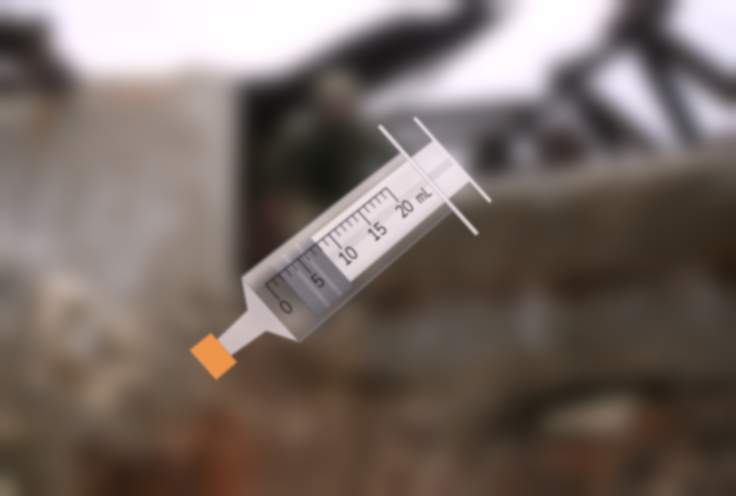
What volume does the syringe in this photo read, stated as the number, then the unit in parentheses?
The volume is 2 (mL)
